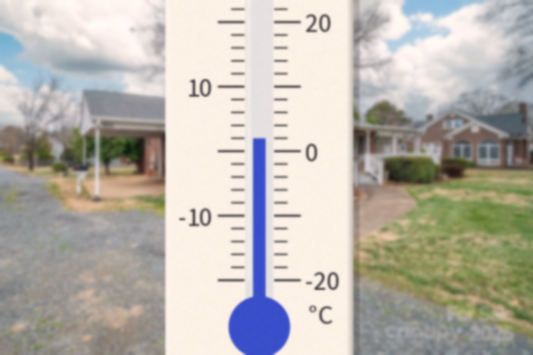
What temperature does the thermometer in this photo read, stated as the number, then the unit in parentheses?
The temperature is 2 (°C)
